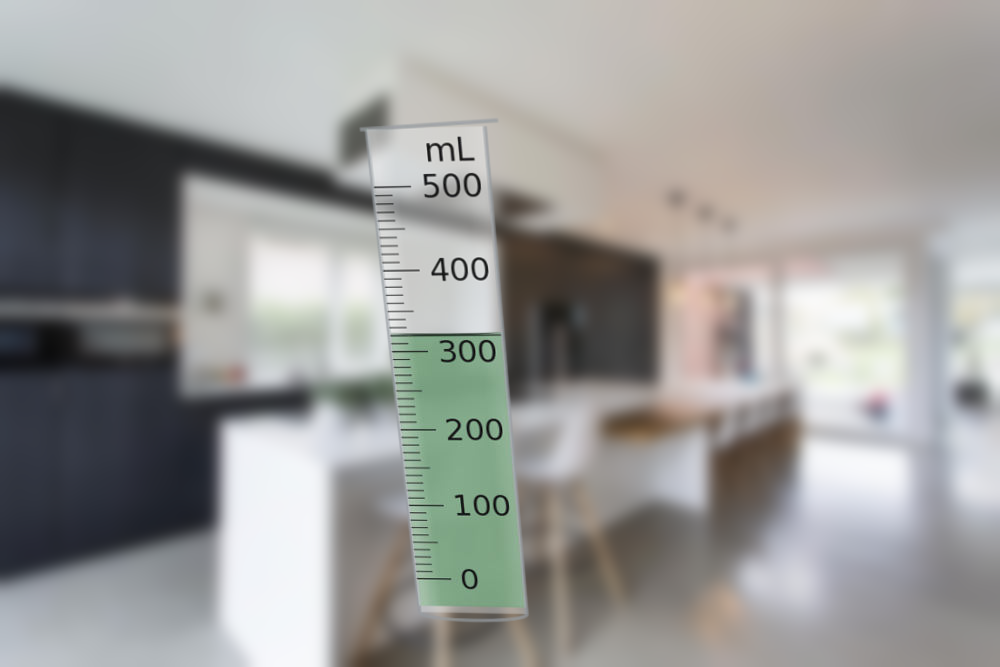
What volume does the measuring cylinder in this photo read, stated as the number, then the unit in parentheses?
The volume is 320 (mL)
